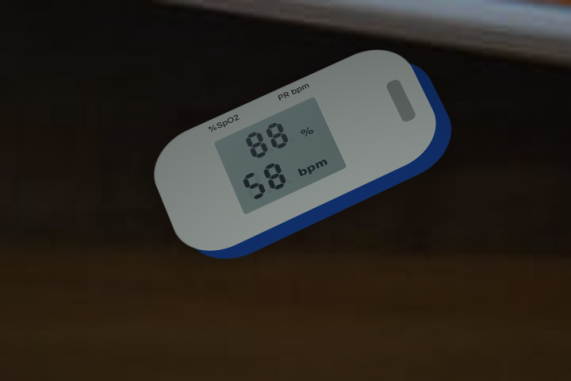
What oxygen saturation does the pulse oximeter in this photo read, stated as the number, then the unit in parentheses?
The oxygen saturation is 88 (%)
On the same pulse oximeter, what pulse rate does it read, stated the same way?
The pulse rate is 58 (bpm)
